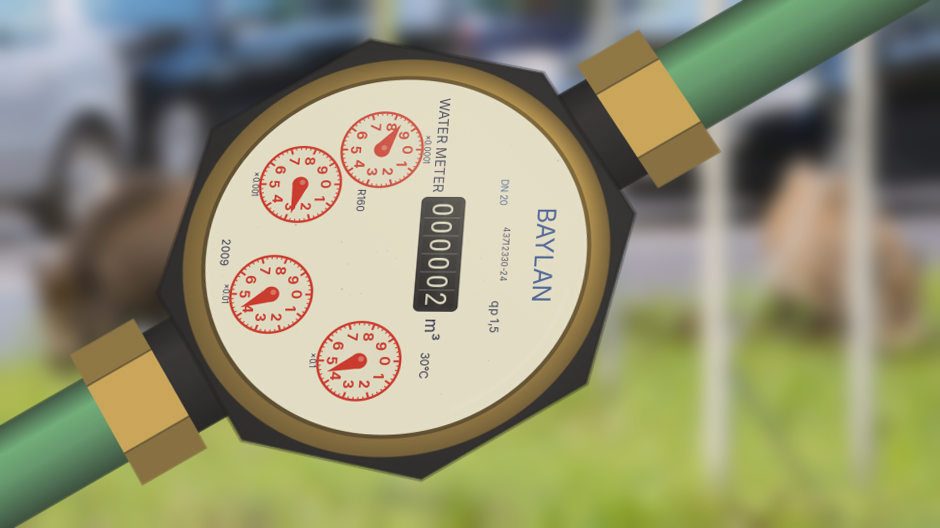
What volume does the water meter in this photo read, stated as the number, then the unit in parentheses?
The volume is 2.4428 (m³)
